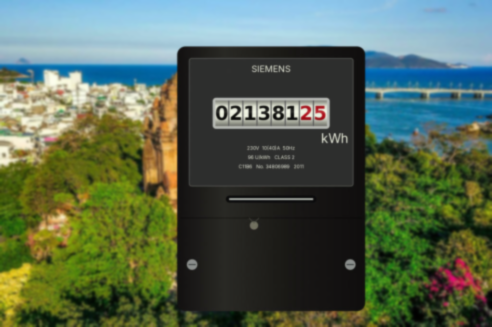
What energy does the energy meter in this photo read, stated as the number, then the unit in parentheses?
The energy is 21381.25 (kWh)
